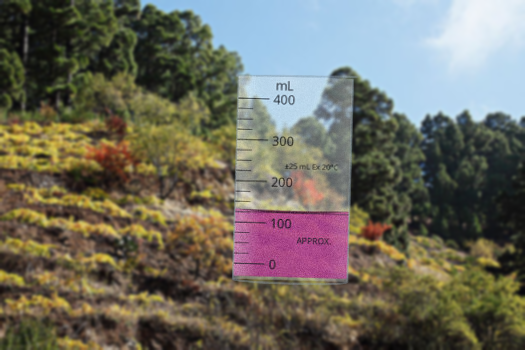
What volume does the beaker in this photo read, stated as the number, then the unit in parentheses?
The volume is 125 (mL)
